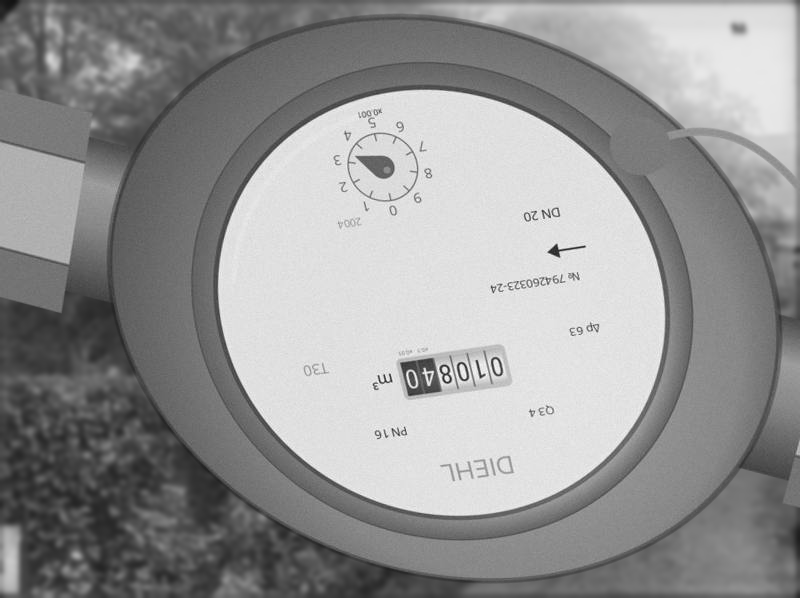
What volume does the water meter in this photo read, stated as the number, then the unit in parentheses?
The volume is 108.403 (m³)
